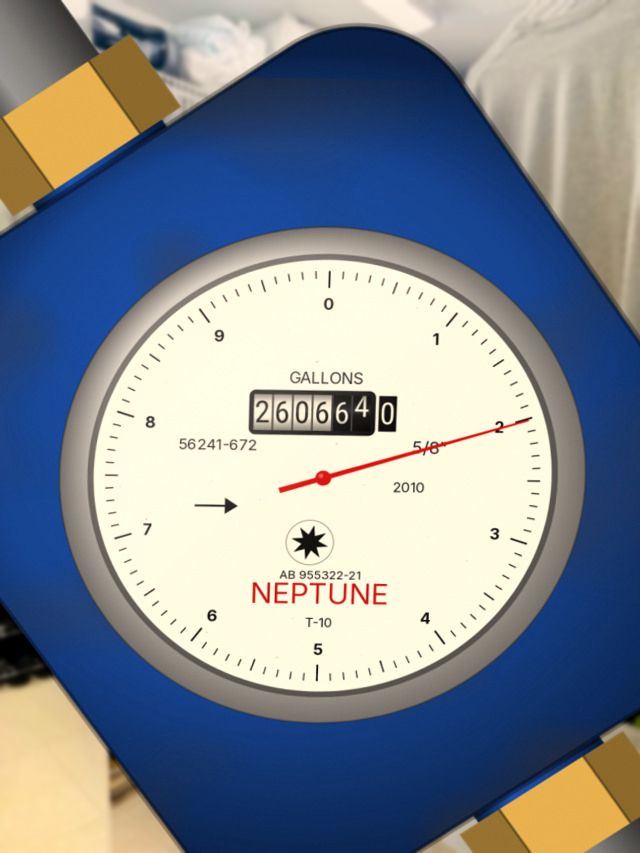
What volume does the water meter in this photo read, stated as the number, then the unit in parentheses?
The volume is 2606642.0 (gal)
